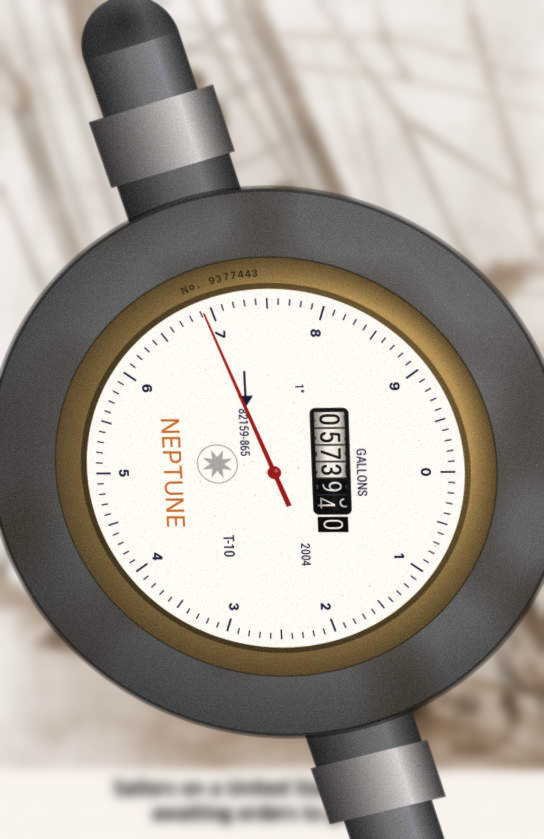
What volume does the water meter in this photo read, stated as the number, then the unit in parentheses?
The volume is 573936.9 (gal)
